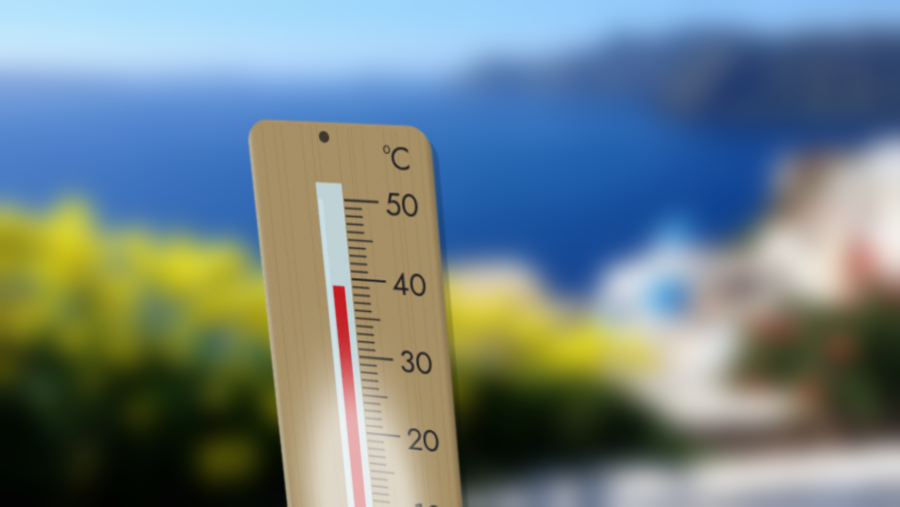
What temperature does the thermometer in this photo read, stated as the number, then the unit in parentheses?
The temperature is 39 (°C)
